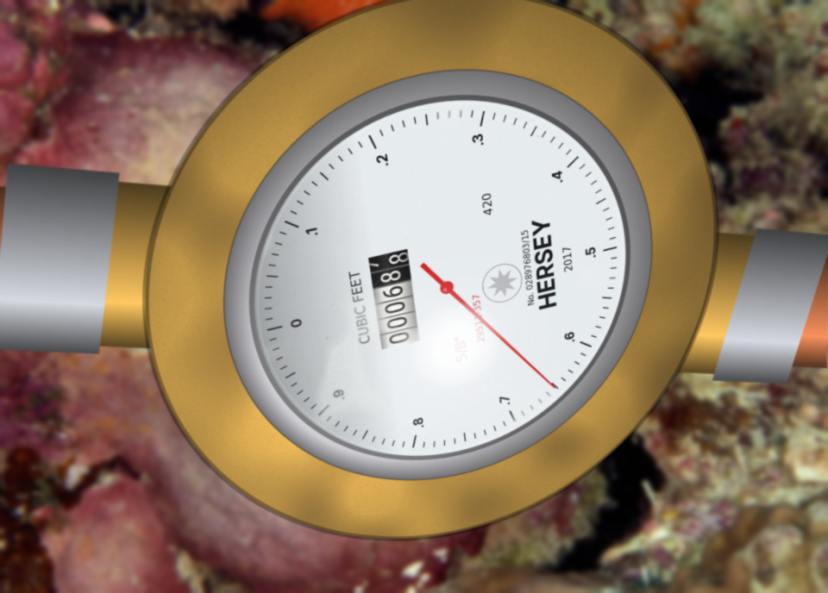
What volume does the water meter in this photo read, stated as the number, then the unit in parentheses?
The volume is 687.65 (ft³)
